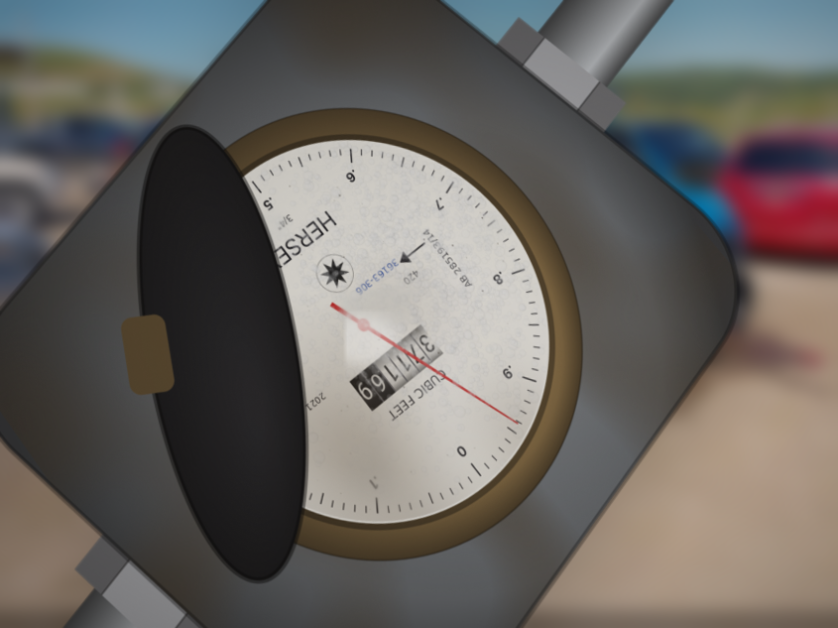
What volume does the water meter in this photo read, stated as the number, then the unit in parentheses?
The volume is 371168.94 (ft³)
